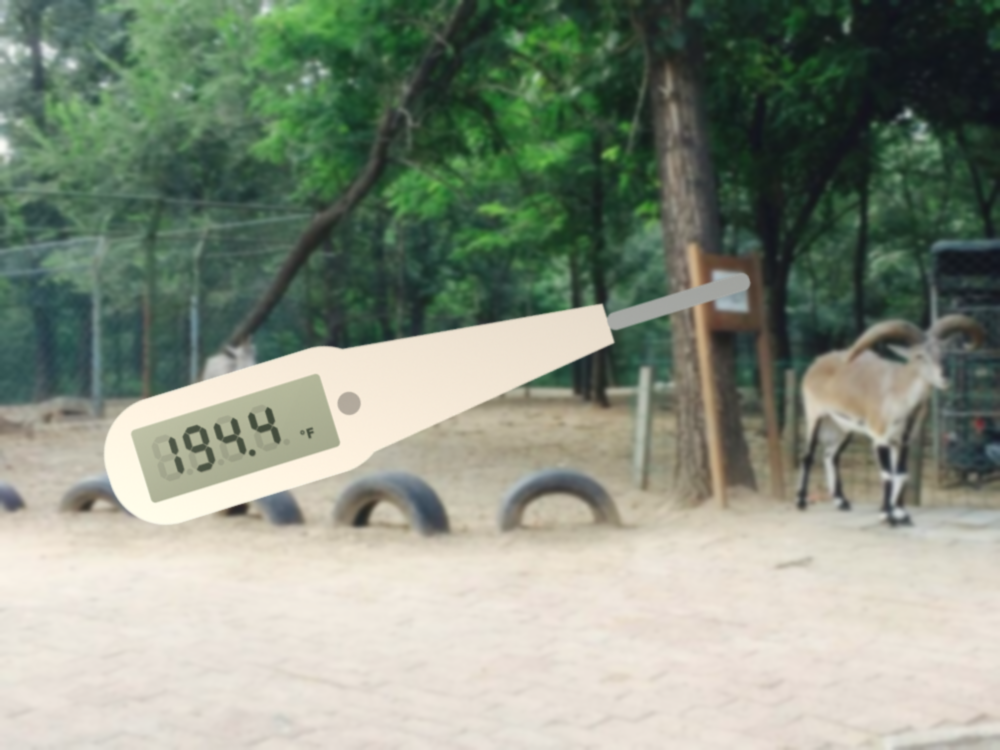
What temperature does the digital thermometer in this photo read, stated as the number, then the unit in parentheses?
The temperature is 194.4 (°F)
